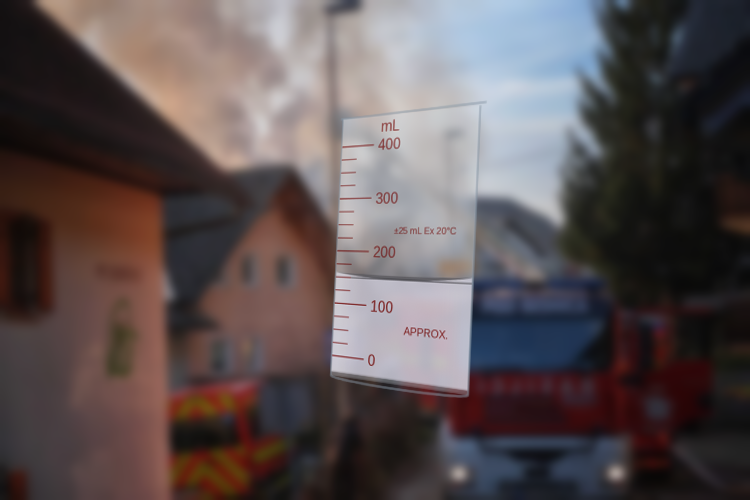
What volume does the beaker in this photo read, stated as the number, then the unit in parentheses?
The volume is 150 (mL)
